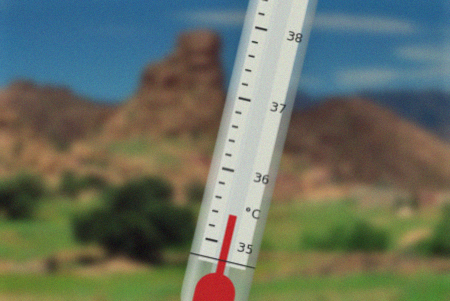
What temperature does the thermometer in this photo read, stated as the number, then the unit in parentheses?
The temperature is 35.4 (°C)
